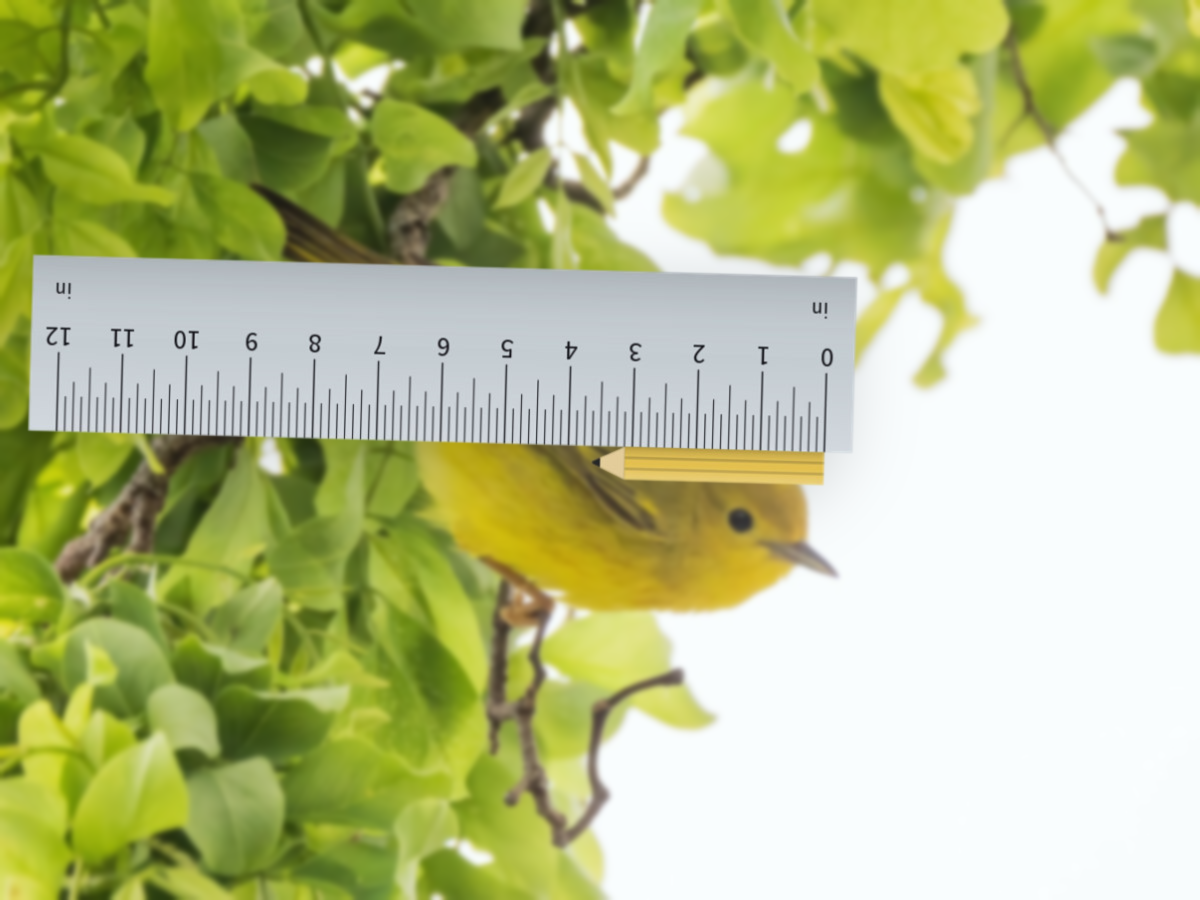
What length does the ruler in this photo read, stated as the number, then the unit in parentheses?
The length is 3.625 (in)
